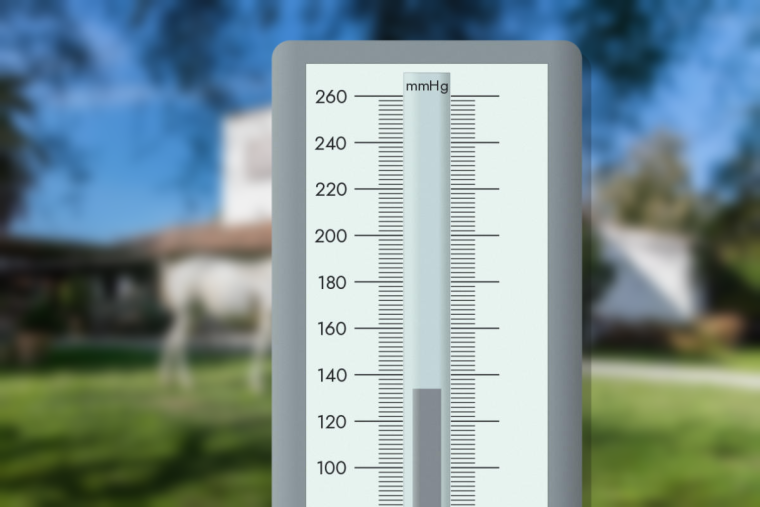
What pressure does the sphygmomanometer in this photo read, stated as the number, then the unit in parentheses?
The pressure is 134 (mmHg)
